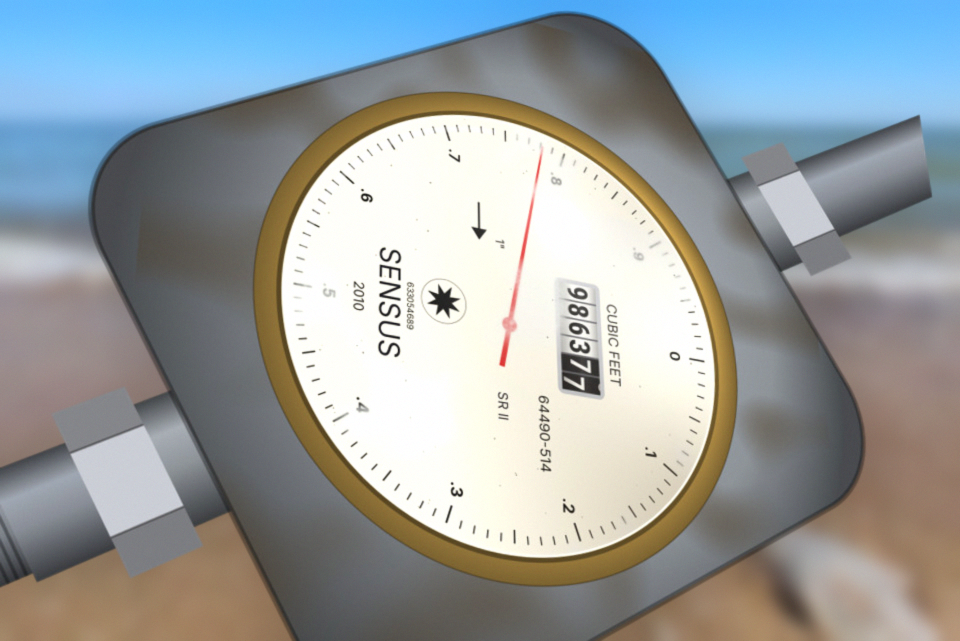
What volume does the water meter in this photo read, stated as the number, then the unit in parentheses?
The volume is 986376.78 (ft³)
